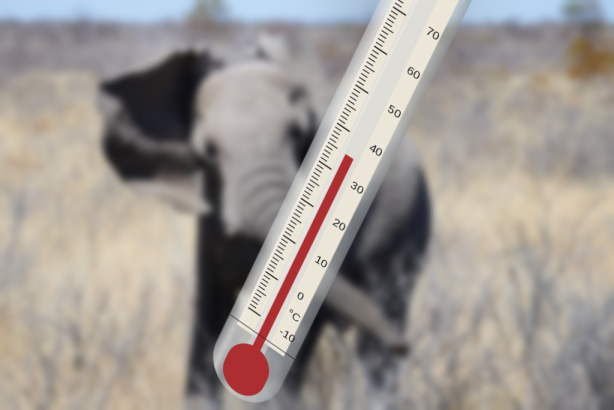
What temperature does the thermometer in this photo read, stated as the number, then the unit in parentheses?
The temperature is 35 (°C)
